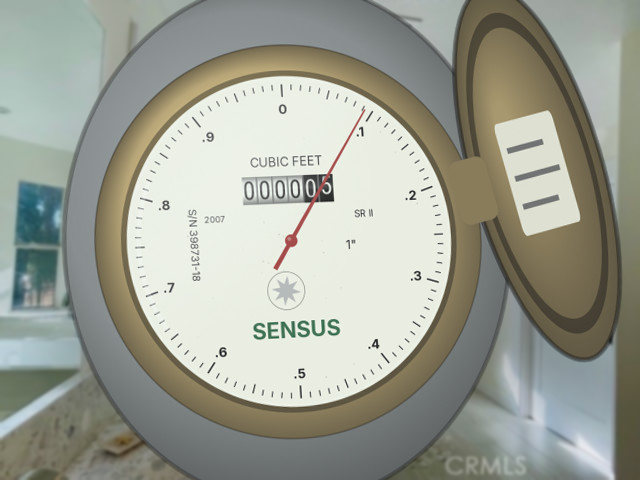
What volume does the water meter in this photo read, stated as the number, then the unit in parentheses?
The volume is 5.09 (ft³)
